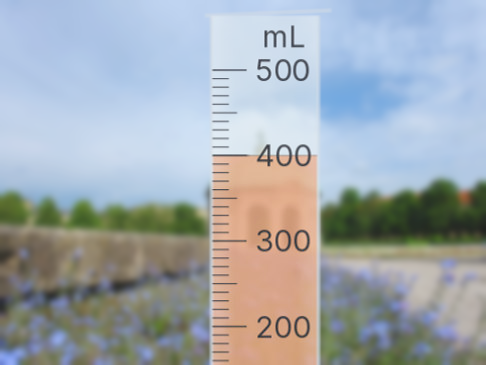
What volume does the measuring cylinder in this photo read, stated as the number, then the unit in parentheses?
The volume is 400 (mL)
